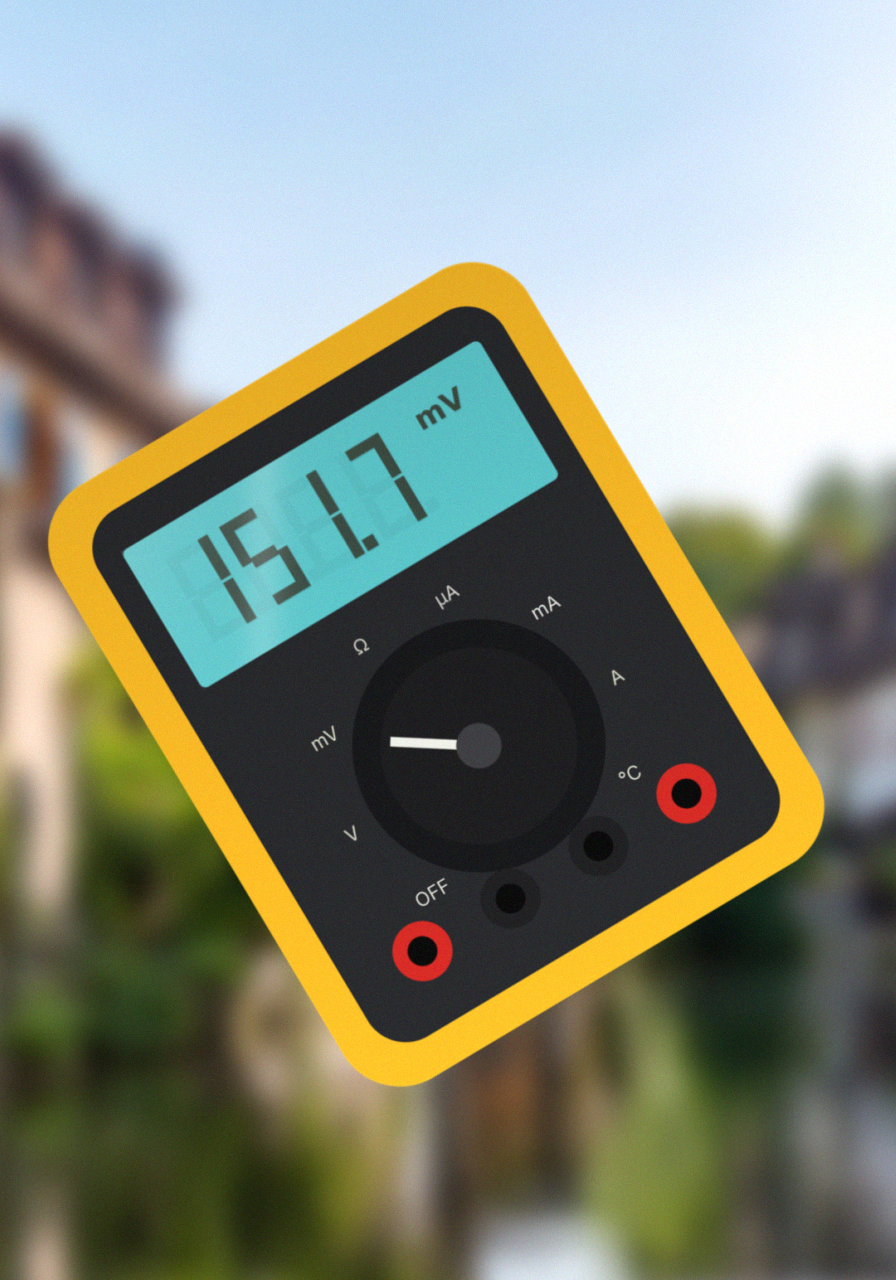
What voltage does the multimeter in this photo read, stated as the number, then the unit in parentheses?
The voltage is 151.7 (mV)
